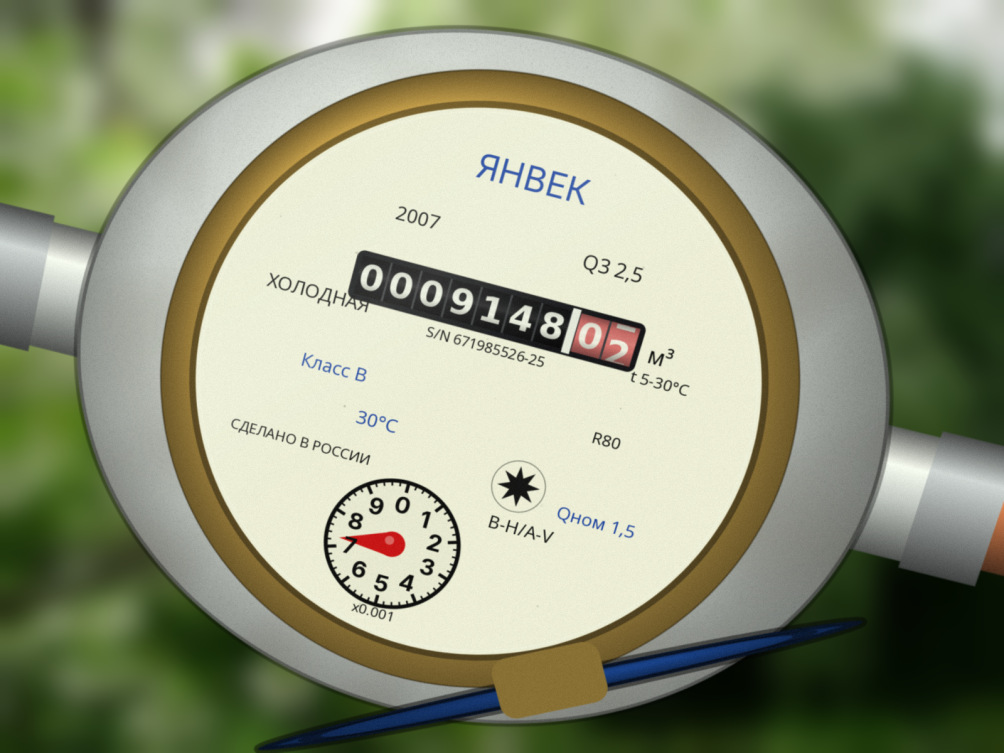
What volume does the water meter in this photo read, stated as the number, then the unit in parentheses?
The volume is 9148.017 (m³)
